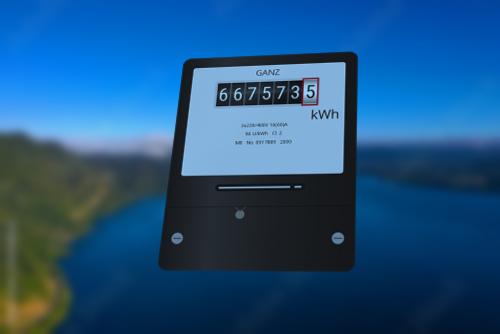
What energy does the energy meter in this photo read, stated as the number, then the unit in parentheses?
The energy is 667573.5 (kWh)
